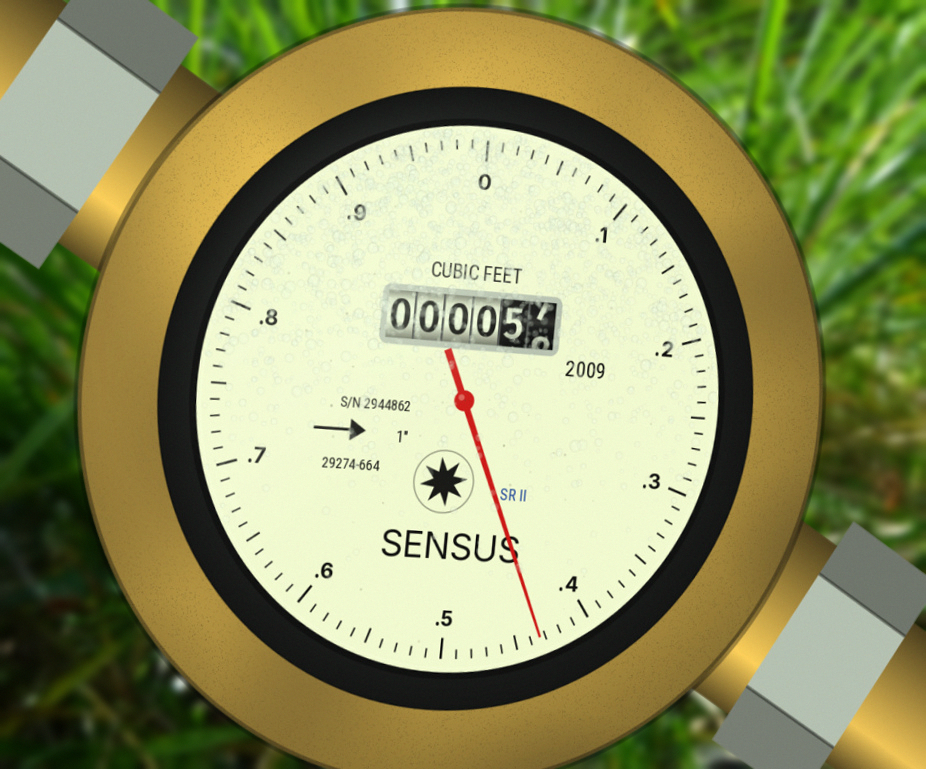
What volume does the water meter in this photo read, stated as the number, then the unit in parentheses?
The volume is 57.43 (ft³)
